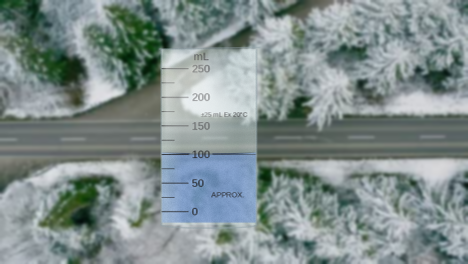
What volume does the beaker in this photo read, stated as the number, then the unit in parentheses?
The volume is 100 (mL)
